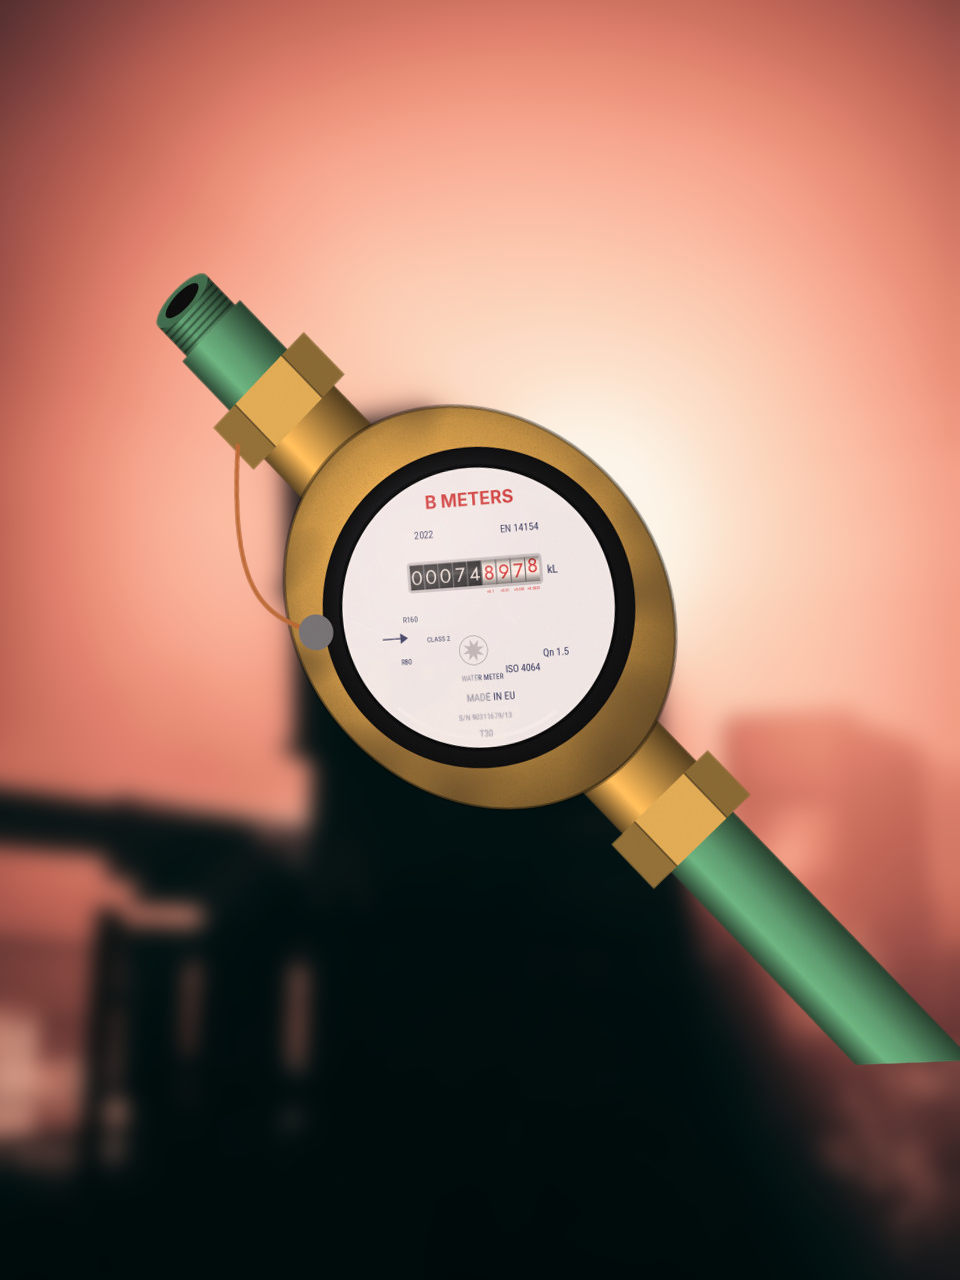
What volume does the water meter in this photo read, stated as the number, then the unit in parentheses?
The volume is 74.8978 (kL)
